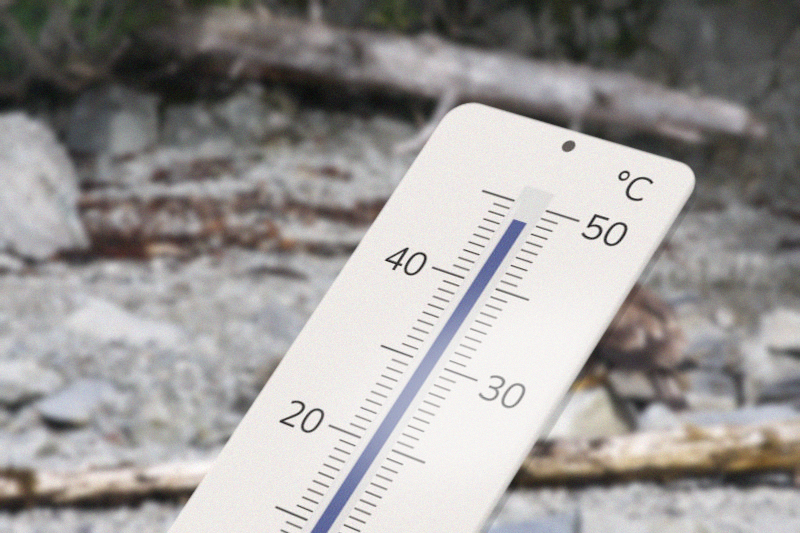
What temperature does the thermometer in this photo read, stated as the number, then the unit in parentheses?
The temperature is 48 (°C)
